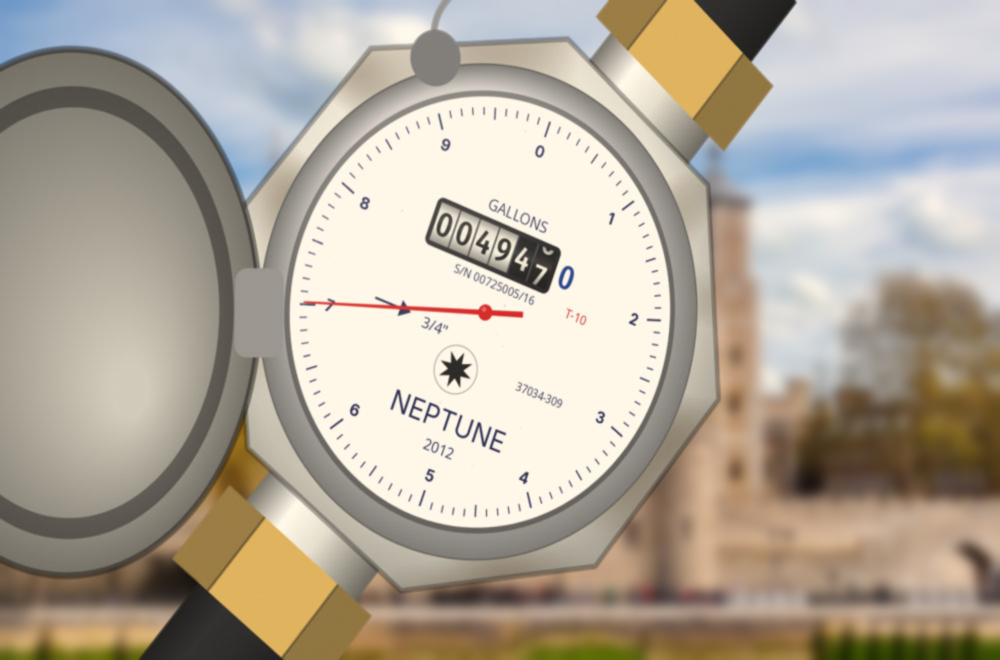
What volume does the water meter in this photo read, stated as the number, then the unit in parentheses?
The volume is 49467.0 (gal)
